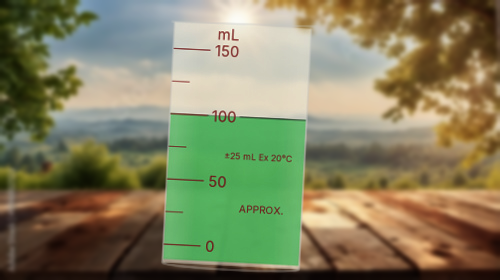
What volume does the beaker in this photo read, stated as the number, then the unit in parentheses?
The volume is 100 (mL)
